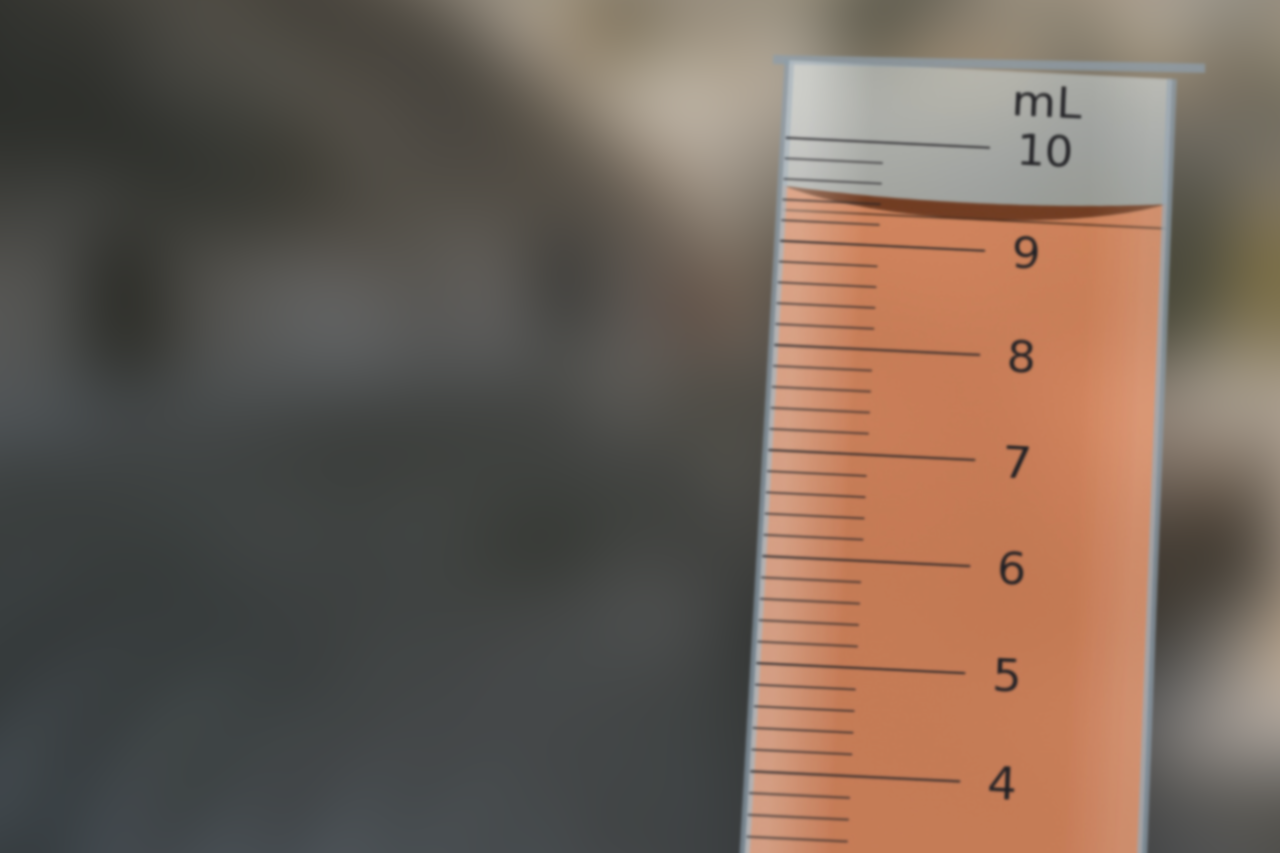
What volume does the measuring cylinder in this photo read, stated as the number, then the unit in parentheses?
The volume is 9.3 (mL)
